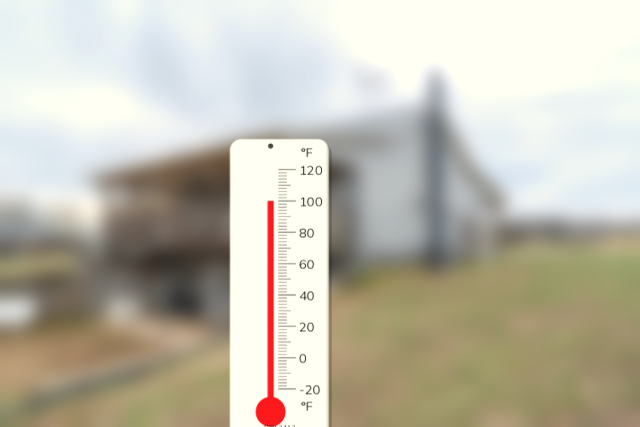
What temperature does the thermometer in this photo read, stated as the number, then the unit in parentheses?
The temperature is 100 (°F)
